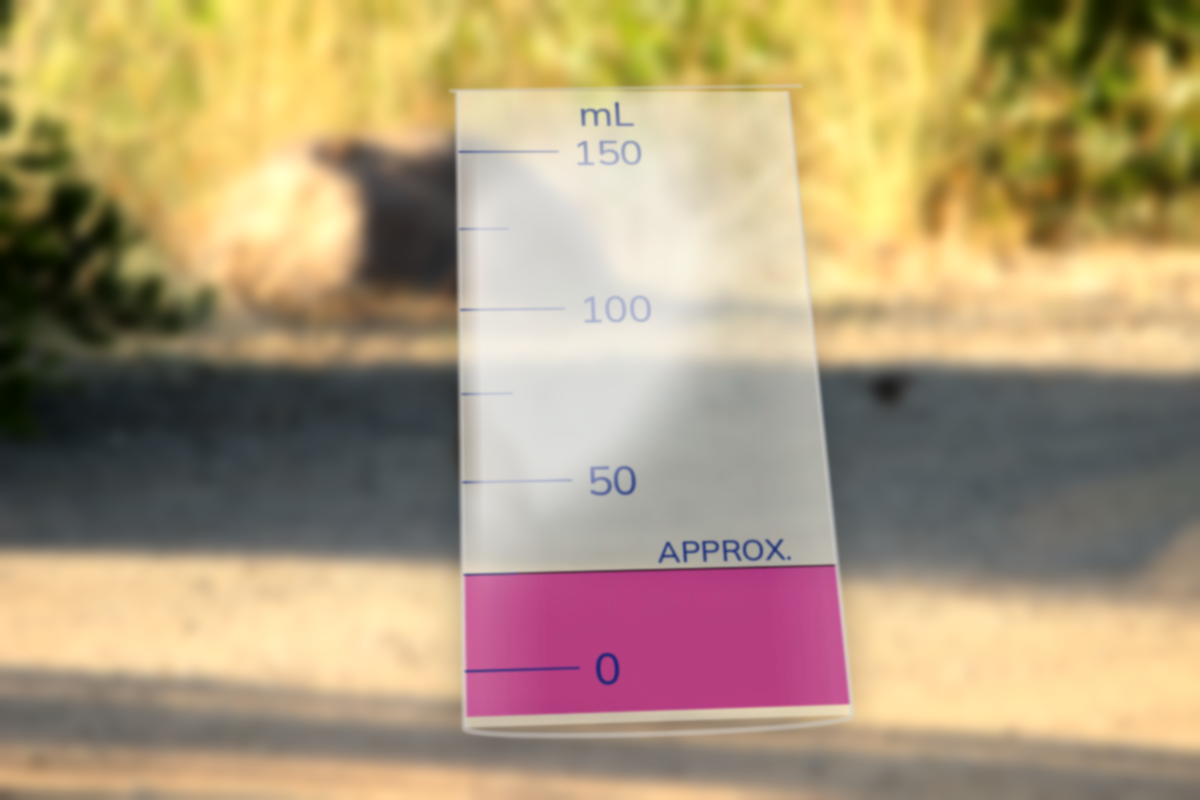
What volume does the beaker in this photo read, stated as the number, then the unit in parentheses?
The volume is 25 (mL)
